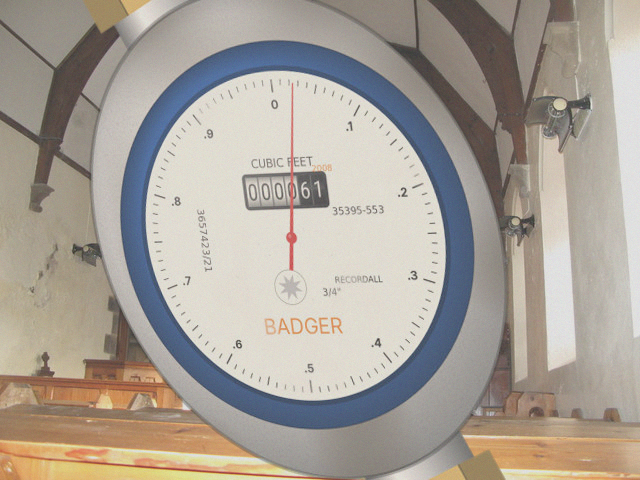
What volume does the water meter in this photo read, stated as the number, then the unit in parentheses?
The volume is 61.02 (ft³)
